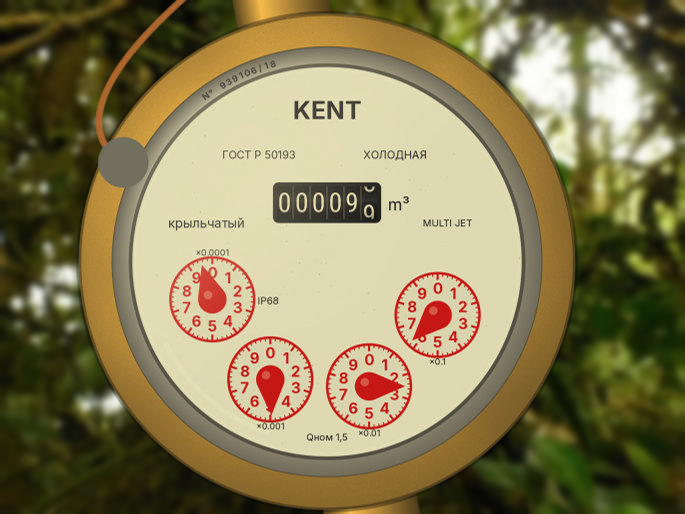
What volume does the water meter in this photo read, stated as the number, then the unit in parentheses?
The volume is 98.6249 (m³)
